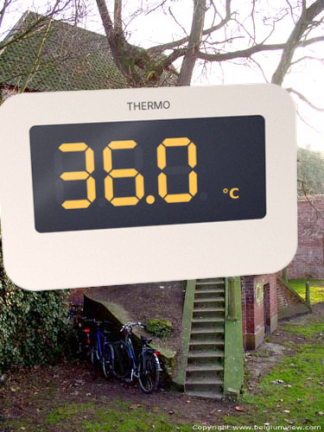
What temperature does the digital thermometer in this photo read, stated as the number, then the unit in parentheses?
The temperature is 36.0 (°C)
